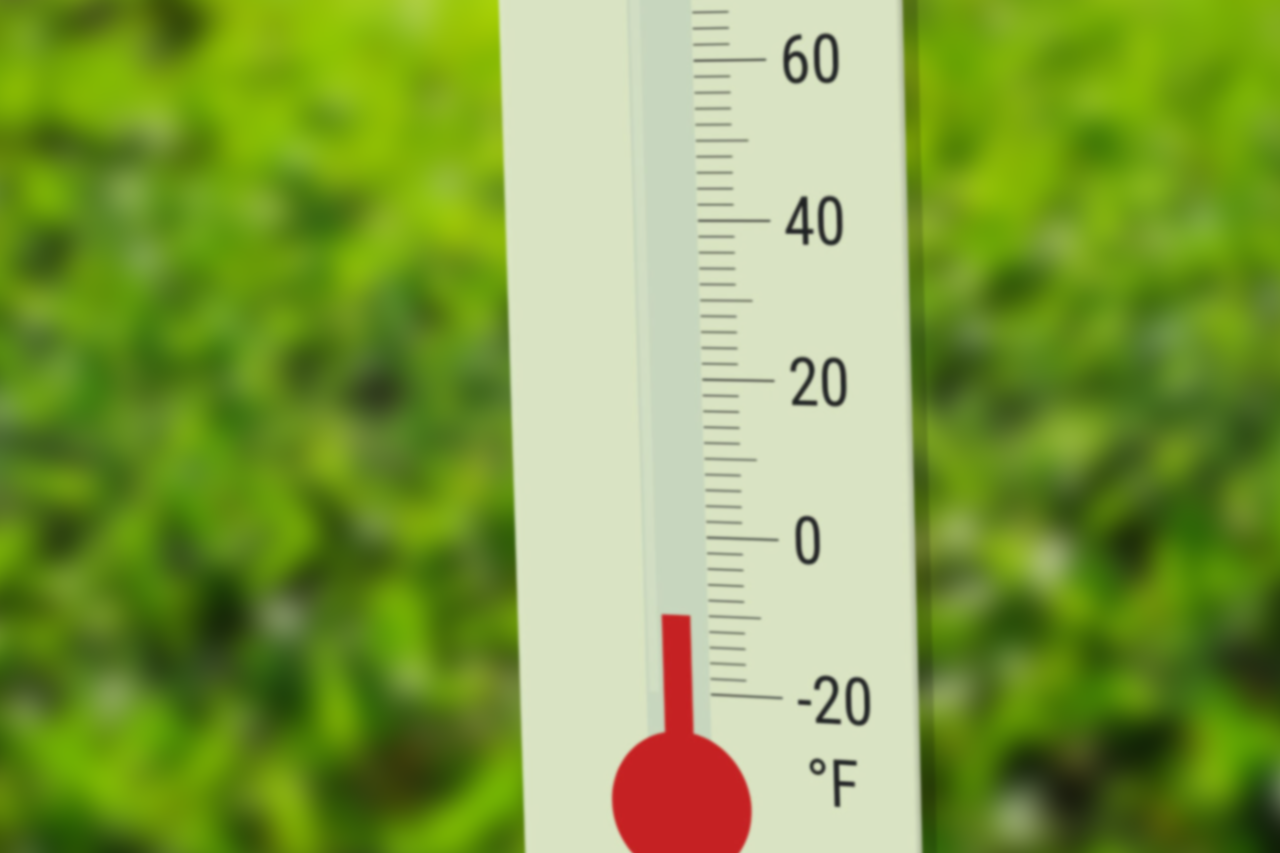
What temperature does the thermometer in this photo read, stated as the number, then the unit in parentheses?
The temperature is -10 (°F)
